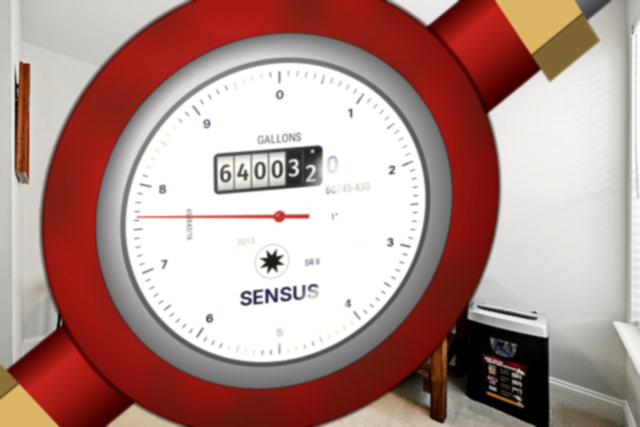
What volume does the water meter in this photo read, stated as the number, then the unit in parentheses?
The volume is 6400317.6 (gal)
